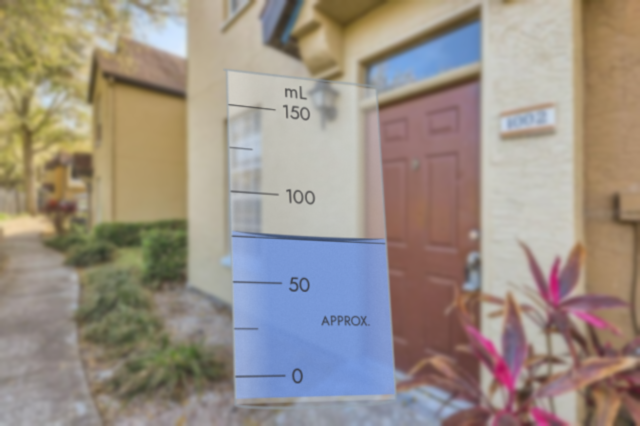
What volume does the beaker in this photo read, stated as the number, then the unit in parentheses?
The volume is 75 (mL)
